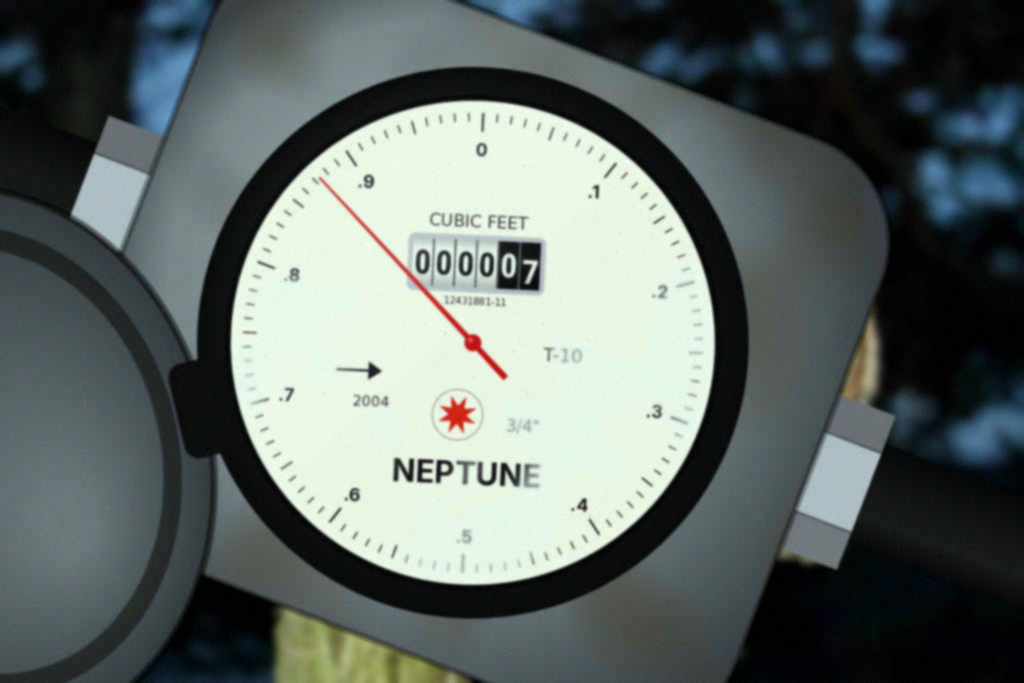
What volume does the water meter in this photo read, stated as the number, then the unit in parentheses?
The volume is 6.87 (ft³)
